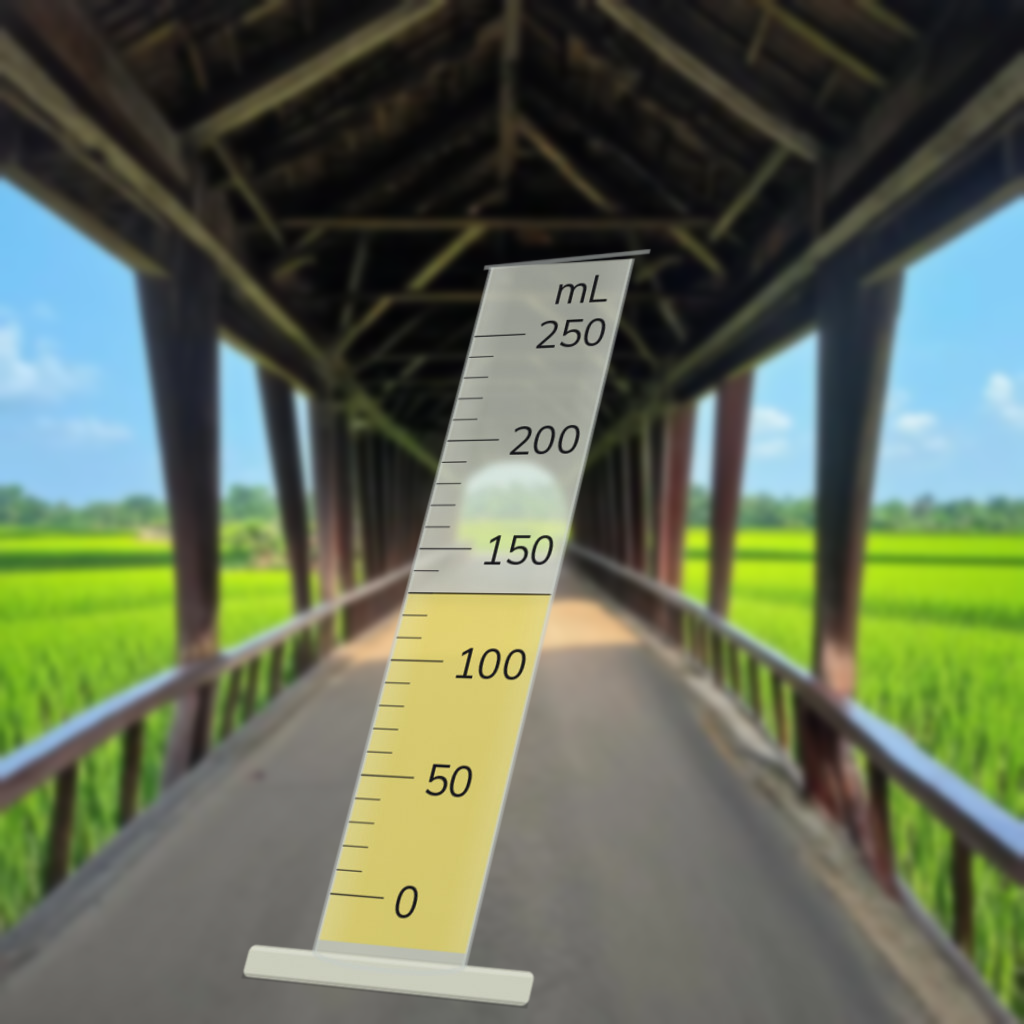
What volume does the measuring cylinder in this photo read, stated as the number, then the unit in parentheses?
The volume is 130 (mL)
